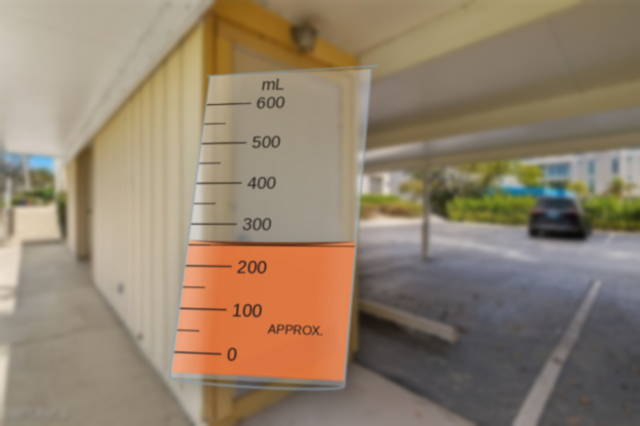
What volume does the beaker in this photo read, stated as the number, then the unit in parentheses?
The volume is 250 (mL)
